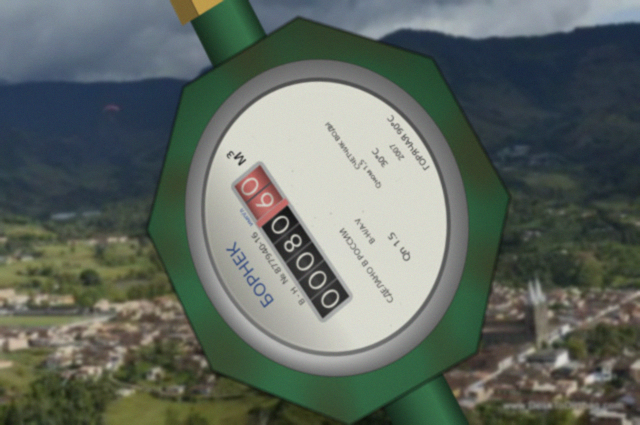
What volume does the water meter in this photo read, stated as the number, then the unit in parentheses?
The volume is 80.60 (m³)
